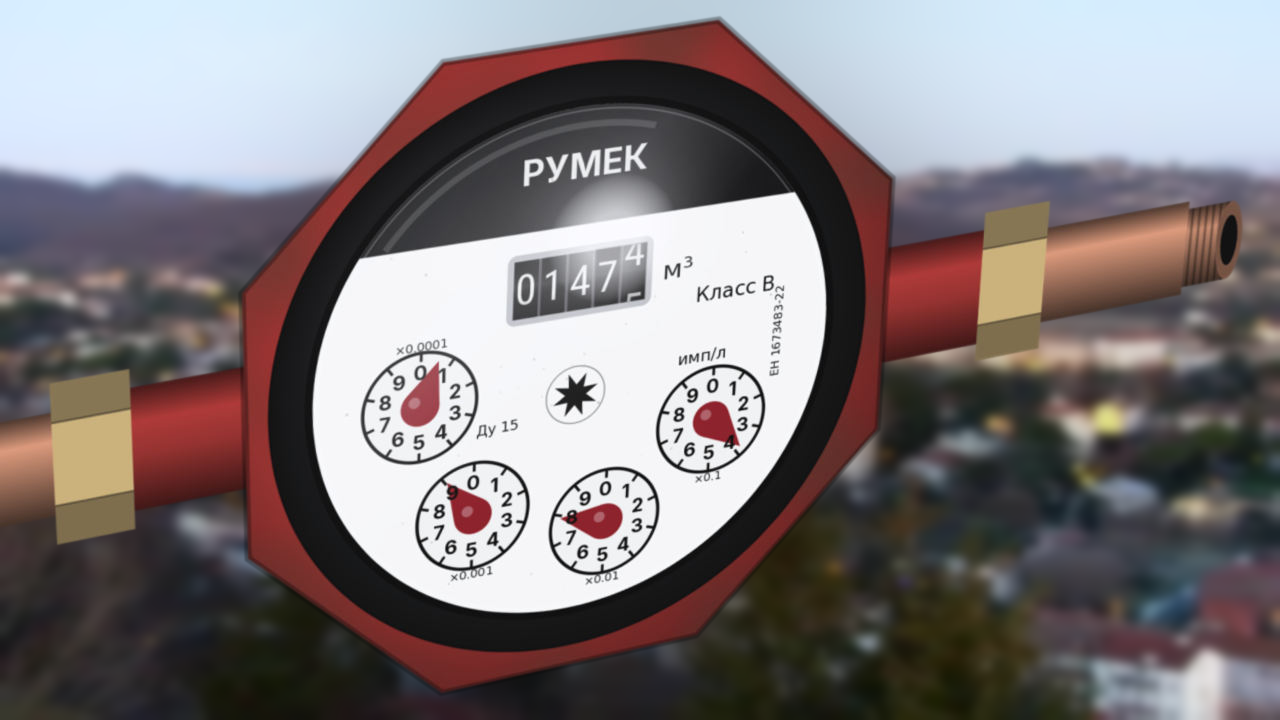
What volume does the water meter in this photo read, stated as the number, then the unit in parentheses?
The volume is 1474.3790 (m³)
